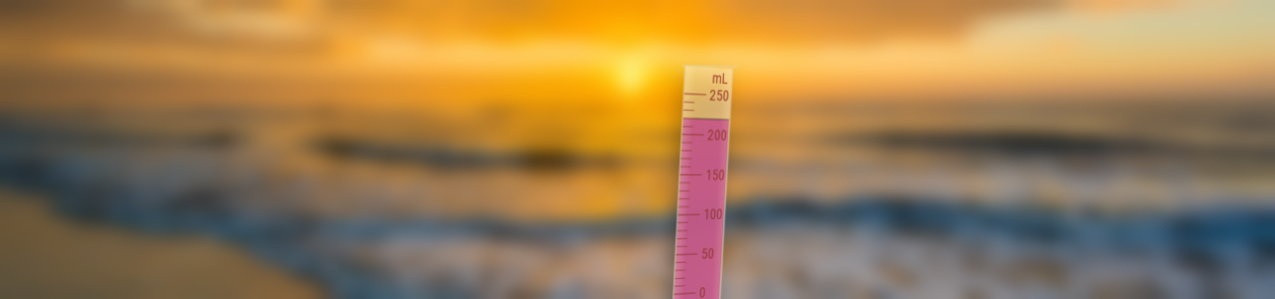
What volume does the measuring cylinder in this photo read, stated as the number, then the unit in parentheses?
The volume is 220 (mL)
